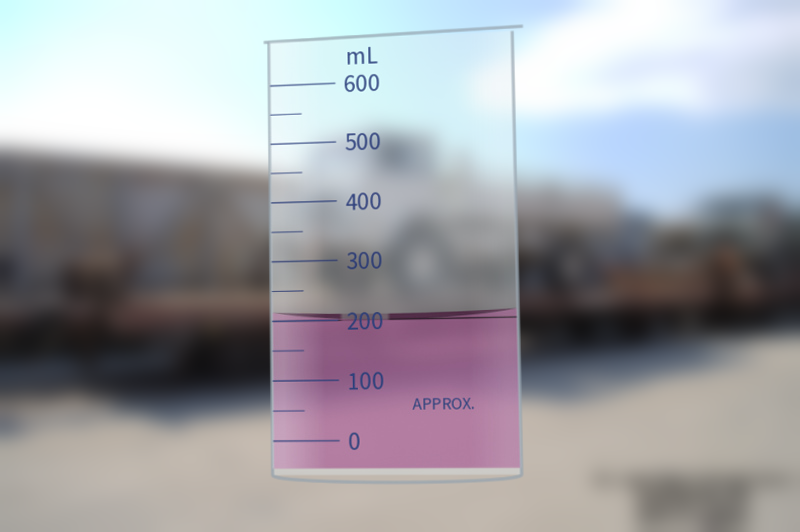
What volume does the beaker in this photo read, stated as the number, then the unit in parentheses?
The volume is 200 (mL)
